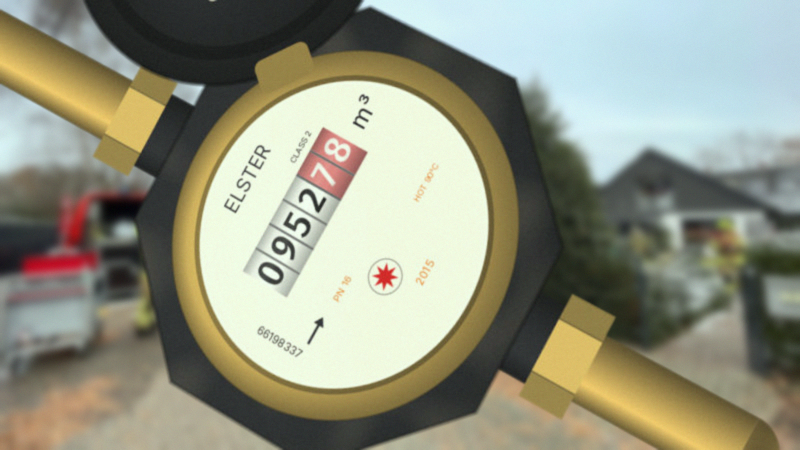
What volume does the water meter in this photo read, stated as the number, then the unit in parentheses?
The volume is 952.78 (m³)
